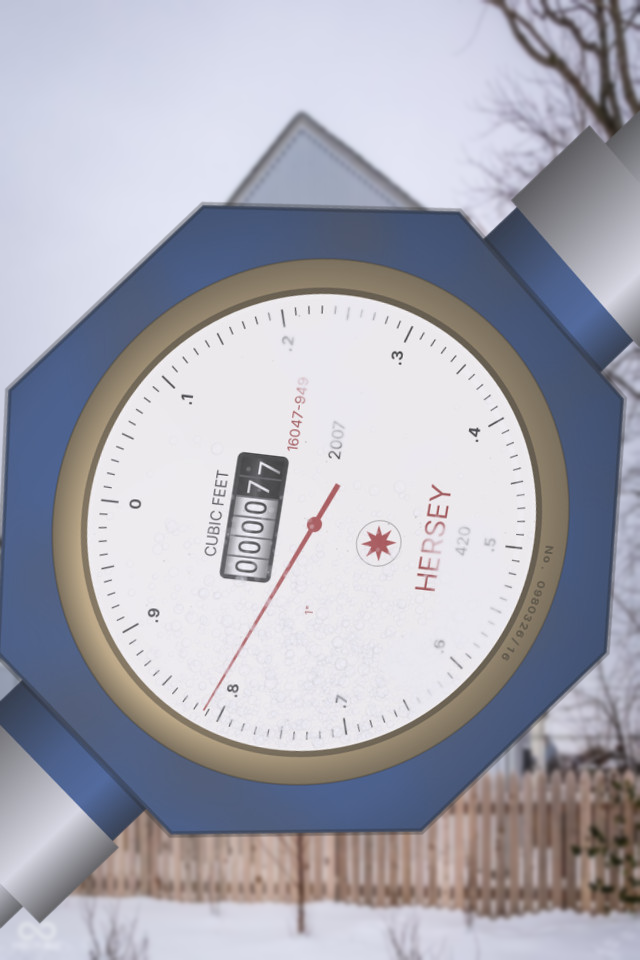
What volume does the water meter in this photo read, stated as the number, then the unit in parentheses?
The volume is 76.81 (ft³)
